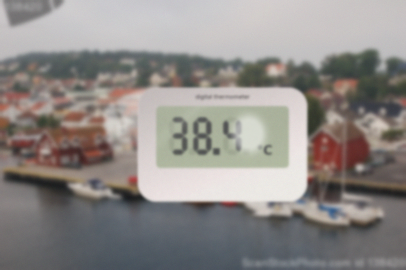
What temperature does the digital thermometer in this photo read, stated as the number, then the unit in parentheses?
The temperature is 38.4 (°C)
